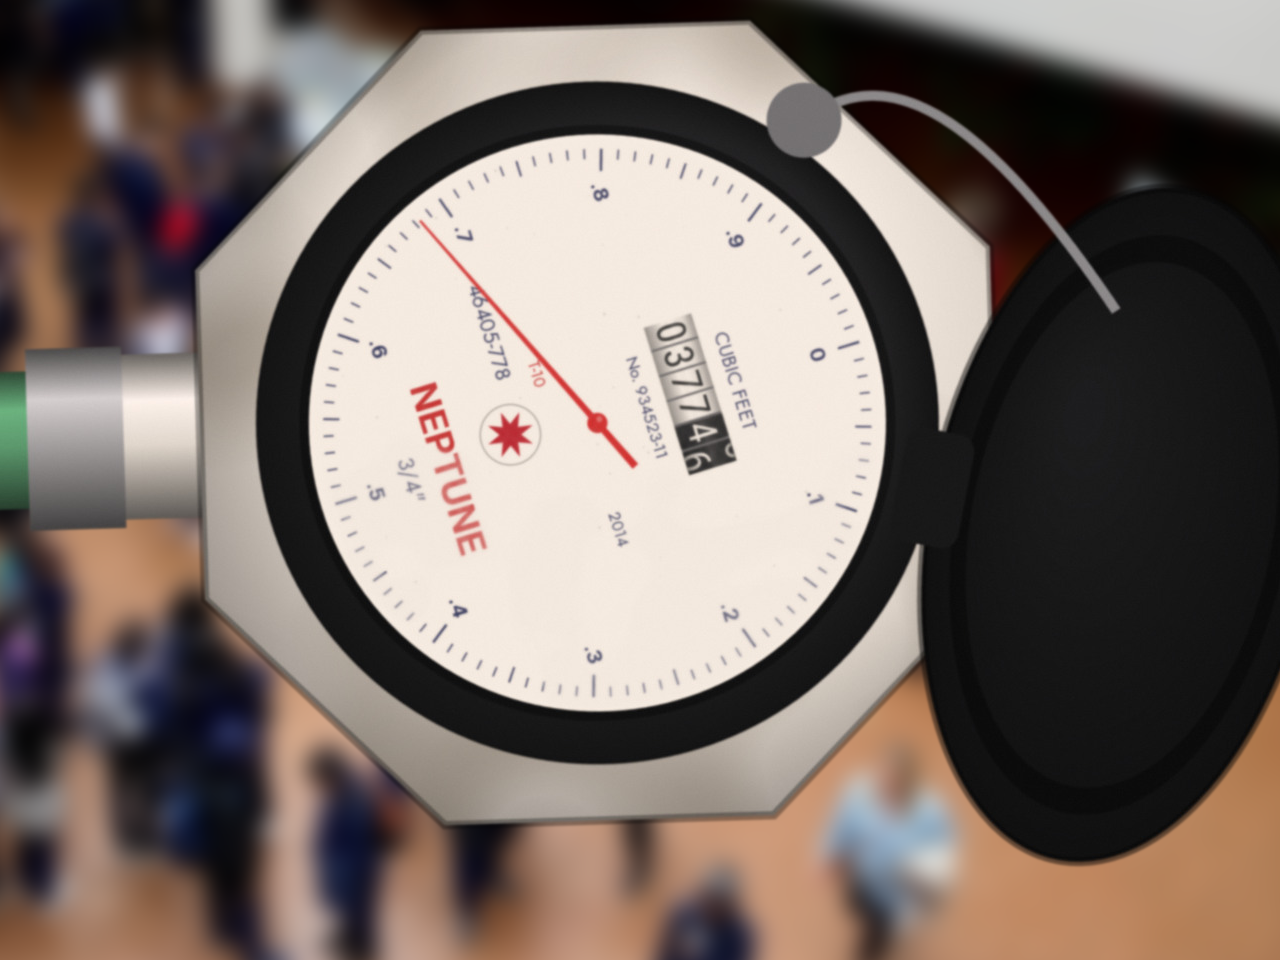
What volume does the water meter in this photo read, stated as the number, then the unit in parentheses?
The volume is 37745.68 (ft³)
